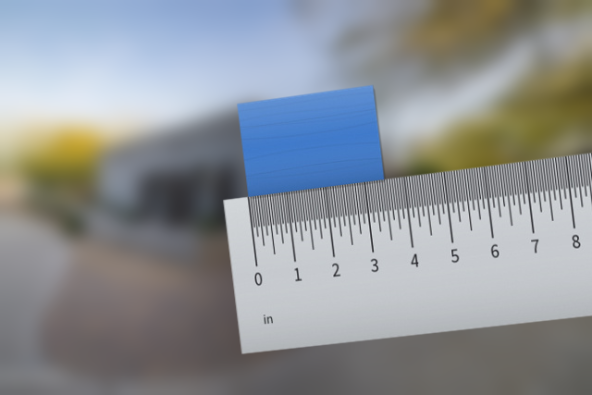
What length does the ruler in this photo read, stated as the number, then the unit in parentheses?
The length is 3.5 (in)
